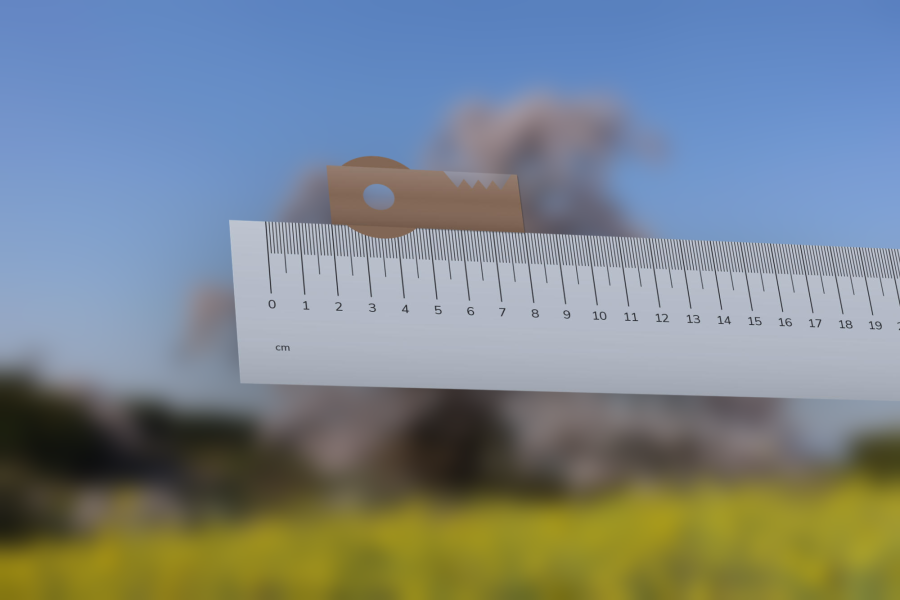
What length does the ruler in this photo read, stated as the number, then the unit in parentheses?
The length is 6 (cm)
